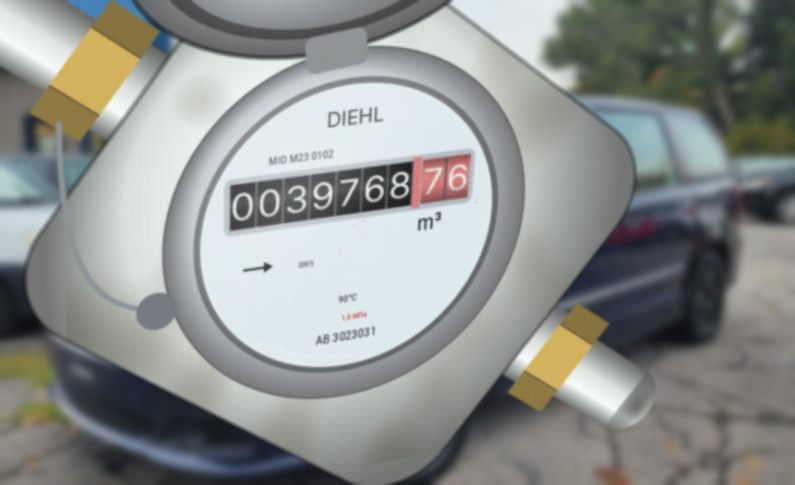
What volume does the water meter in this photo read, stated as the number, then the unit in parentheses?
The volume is 39768.76 (m³)
